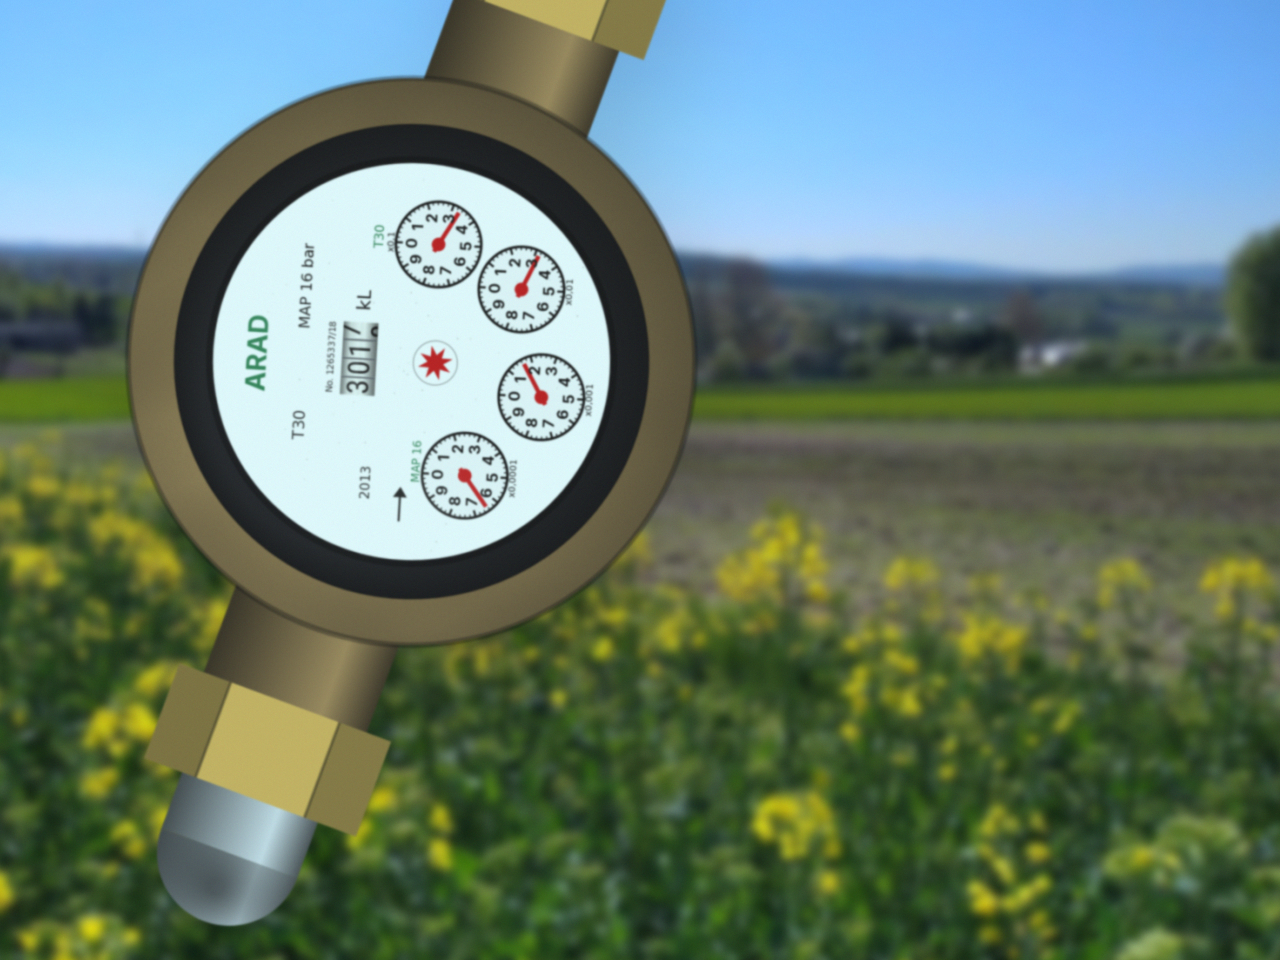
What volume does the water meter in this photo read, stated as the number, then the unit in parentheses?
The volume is 3017.3316 (kL)
